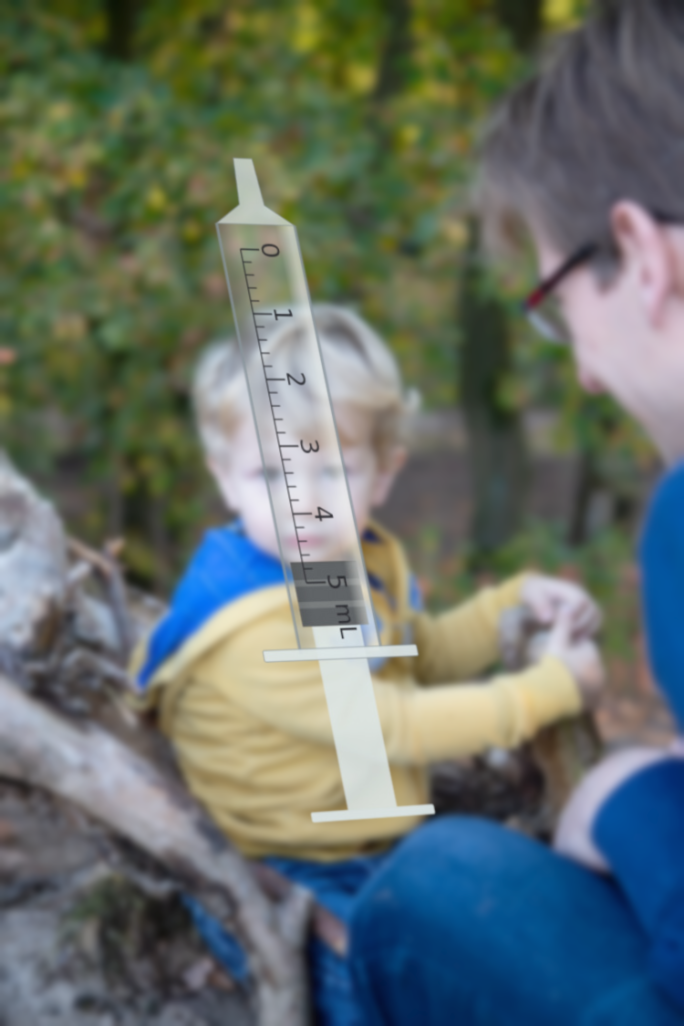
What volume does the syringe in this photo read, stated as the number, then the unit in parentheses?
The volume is 4.7 (mL)
